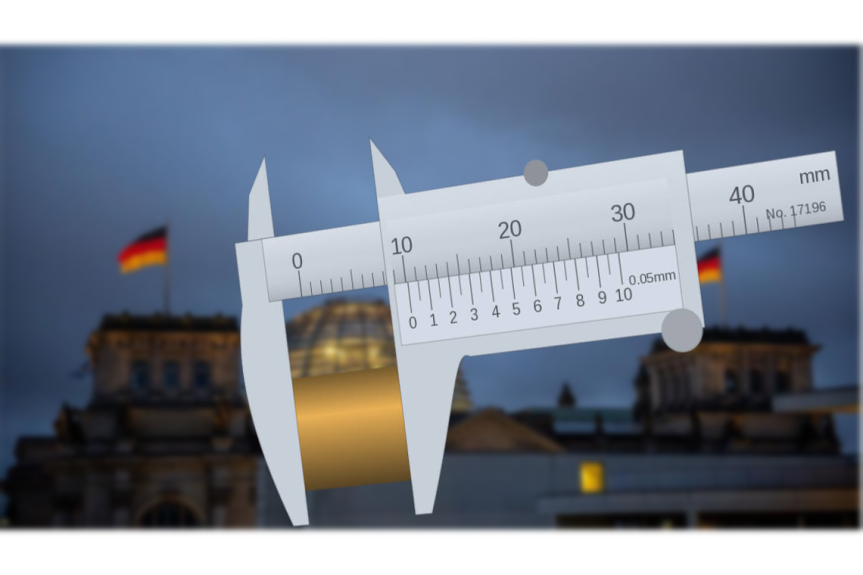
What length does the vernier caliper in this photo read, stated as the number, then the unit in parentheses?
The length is 10.2 (mm)
